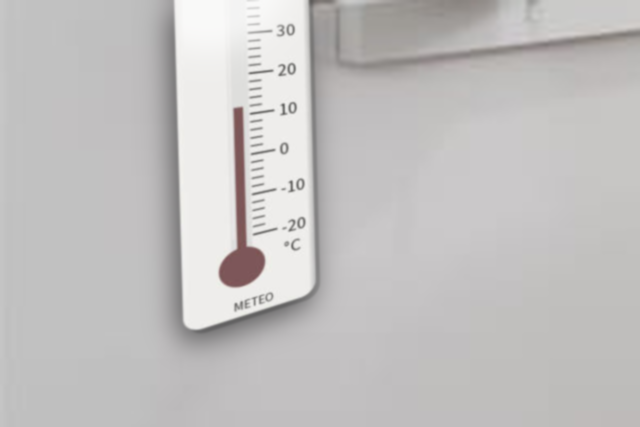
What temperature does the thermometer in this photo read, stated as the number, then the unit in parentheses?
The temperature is 12 (°C)
